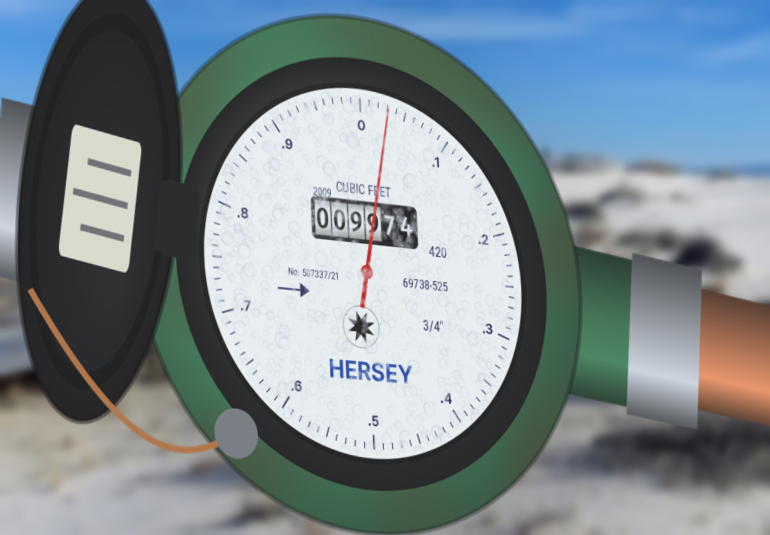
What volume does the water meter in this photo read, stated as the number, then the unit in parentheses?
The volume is 9974.03 (ft³)
